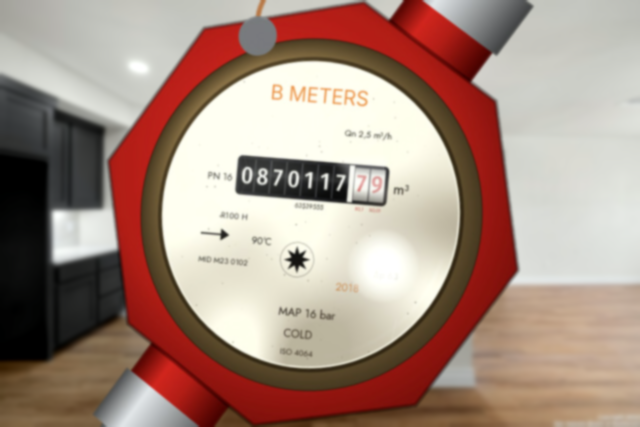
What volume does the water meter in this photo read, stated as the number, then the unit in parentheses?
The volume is 870117.79 (m³)
